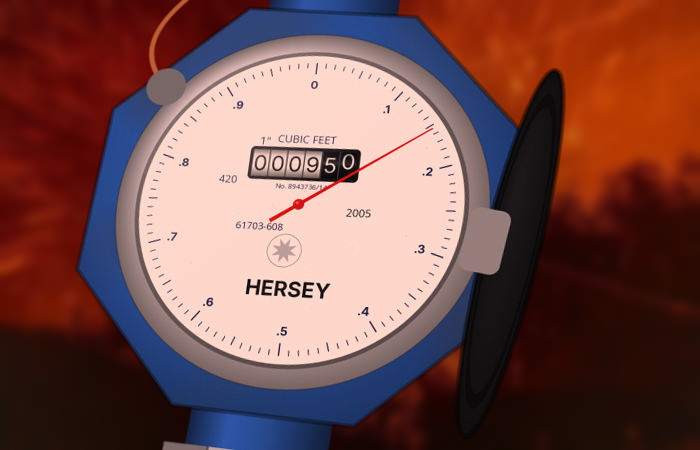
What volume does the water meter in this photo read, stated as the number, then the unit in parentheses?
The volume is 950.15 (ft³)
